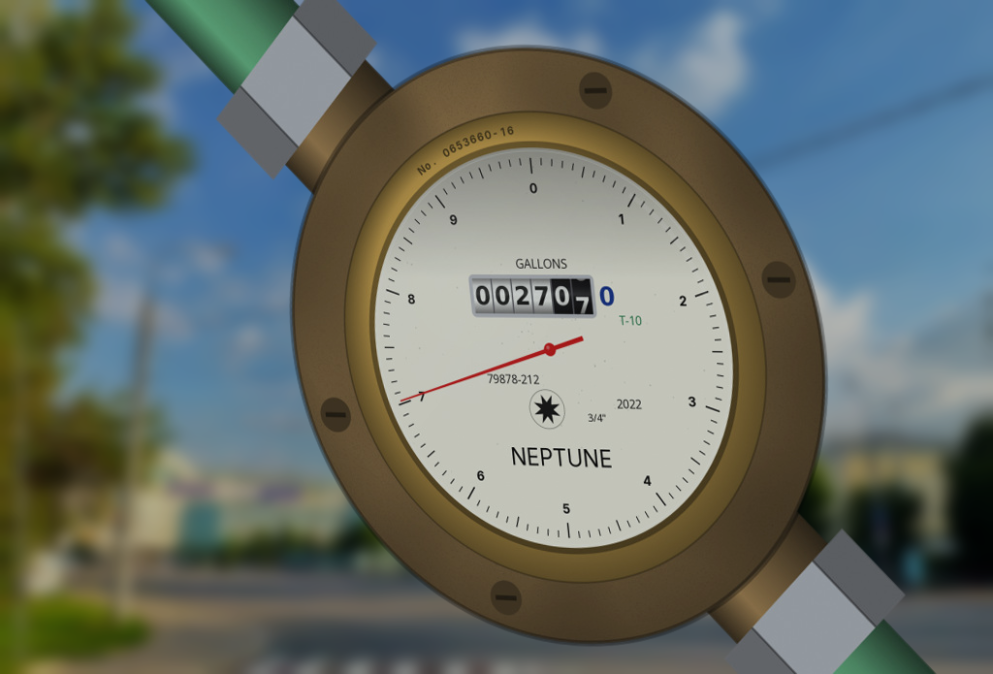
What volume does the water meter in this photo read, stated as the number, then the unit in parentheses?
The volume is 27067.0 (gal)
